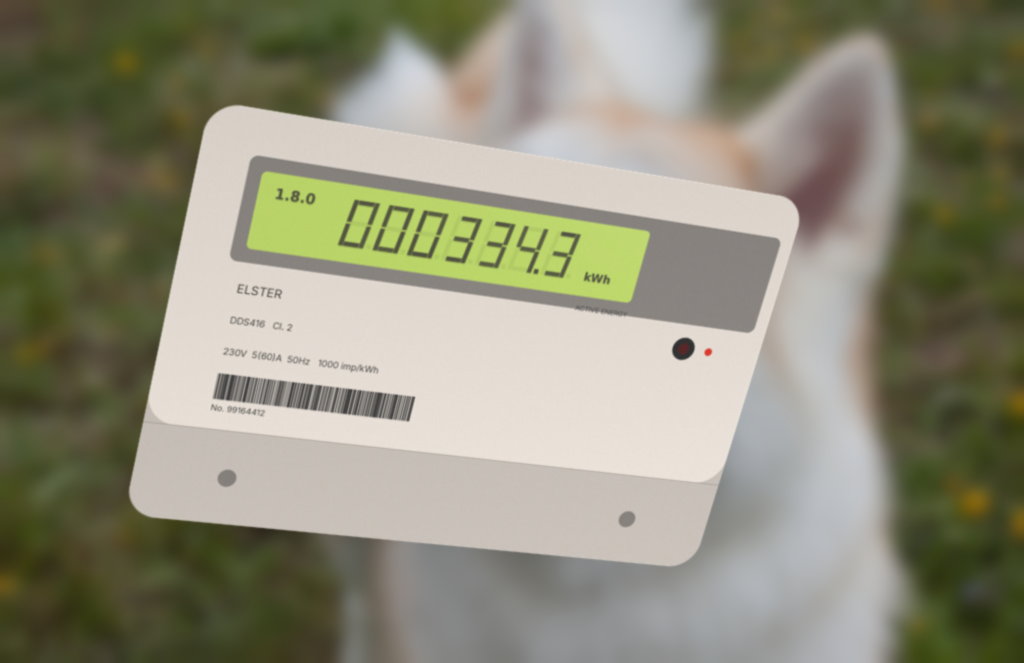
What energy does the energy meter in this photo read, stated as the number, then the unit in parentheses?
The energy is 334.3 (kWh)
